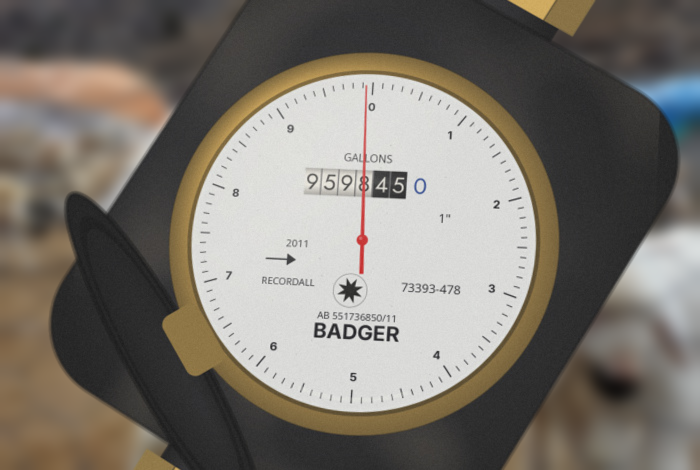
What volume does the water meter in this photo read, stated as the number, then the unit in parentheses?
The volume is 9598449.9 (gal)
